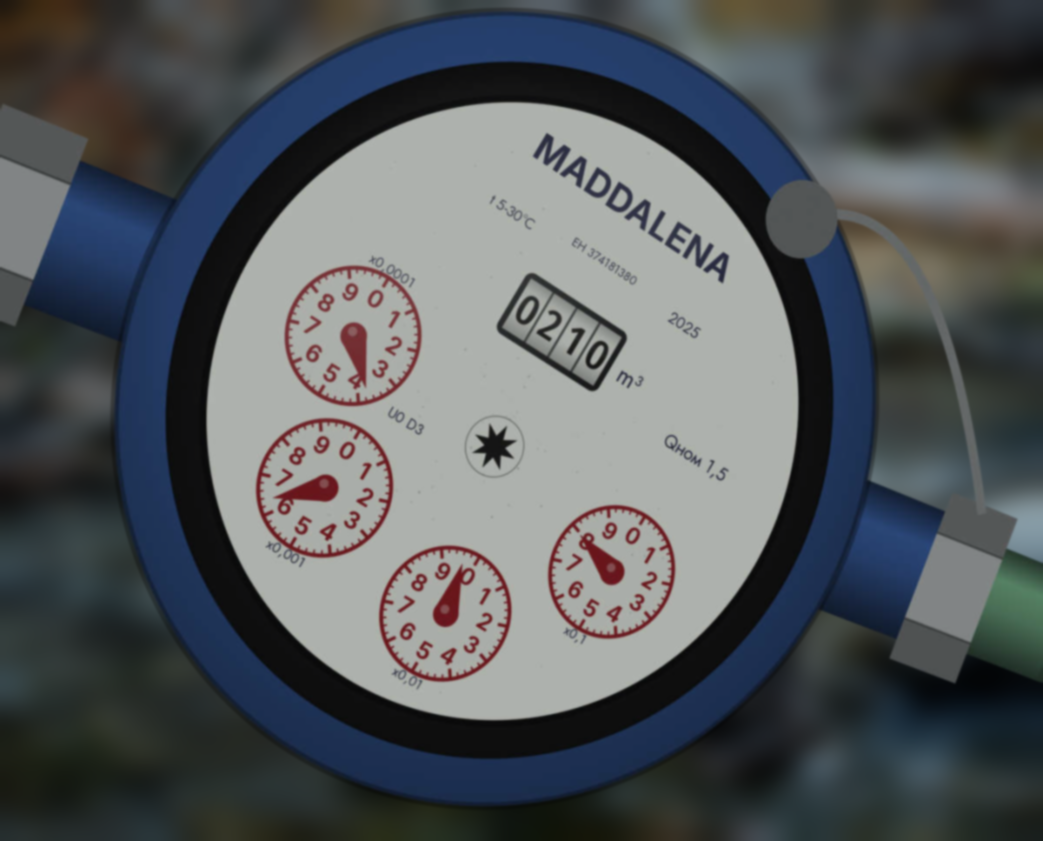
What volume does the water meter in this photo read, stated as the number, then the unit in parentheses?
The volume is 210.7963 (m³)
